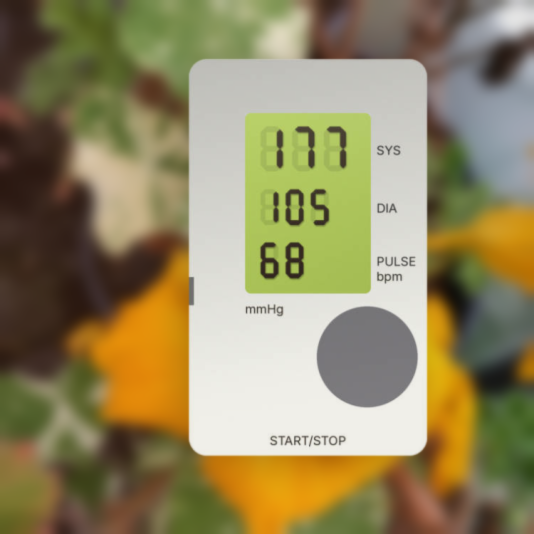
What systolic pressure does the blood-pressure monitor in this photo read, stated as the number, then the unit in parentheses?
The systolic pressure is 177 (mmHg)
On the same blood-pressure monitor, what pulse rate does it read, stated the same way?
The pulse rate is 68 (bpm)
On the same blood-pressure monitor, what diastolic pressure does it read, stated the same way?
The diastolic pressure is 105 (mmHg)
